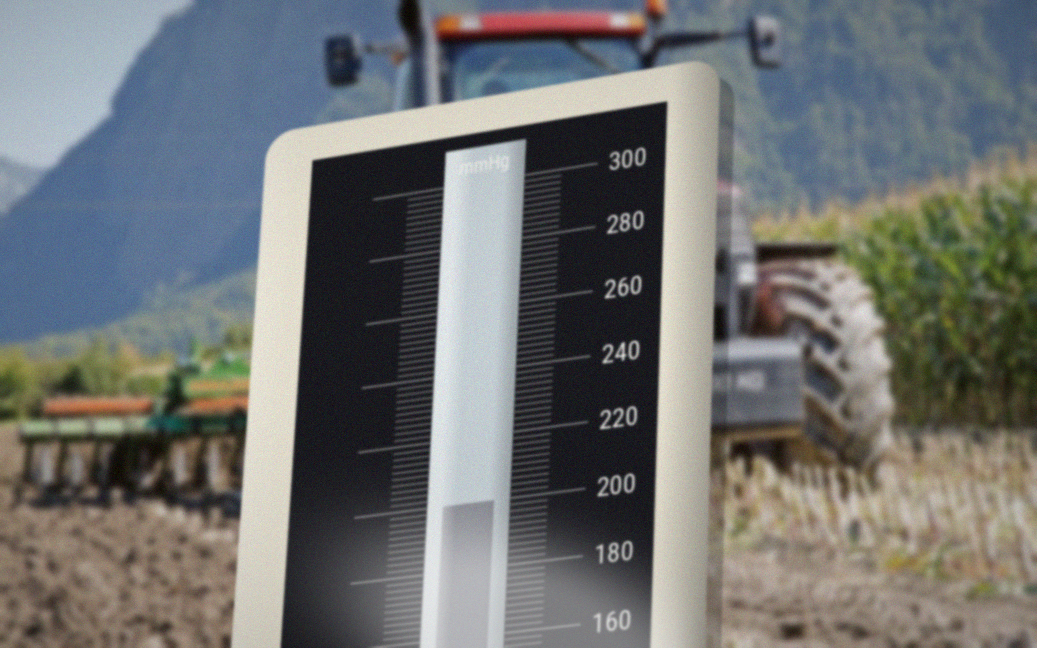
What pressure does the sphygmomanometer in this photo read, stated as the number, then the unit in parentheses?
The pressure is 200 (mmHg)
